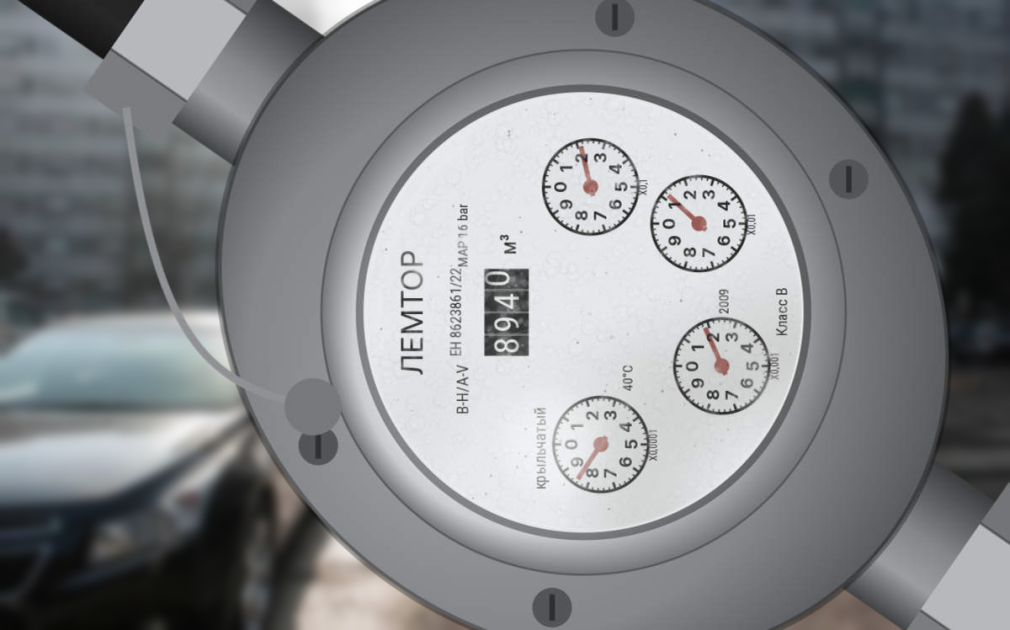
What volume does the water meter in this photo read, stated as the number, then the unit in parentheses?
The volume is 8940.2118 (m³)
